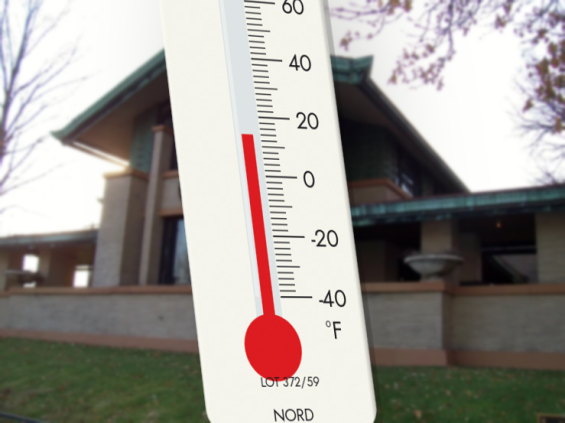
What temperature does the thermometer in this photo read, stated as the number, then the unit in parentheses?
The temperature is 14 (°F)
